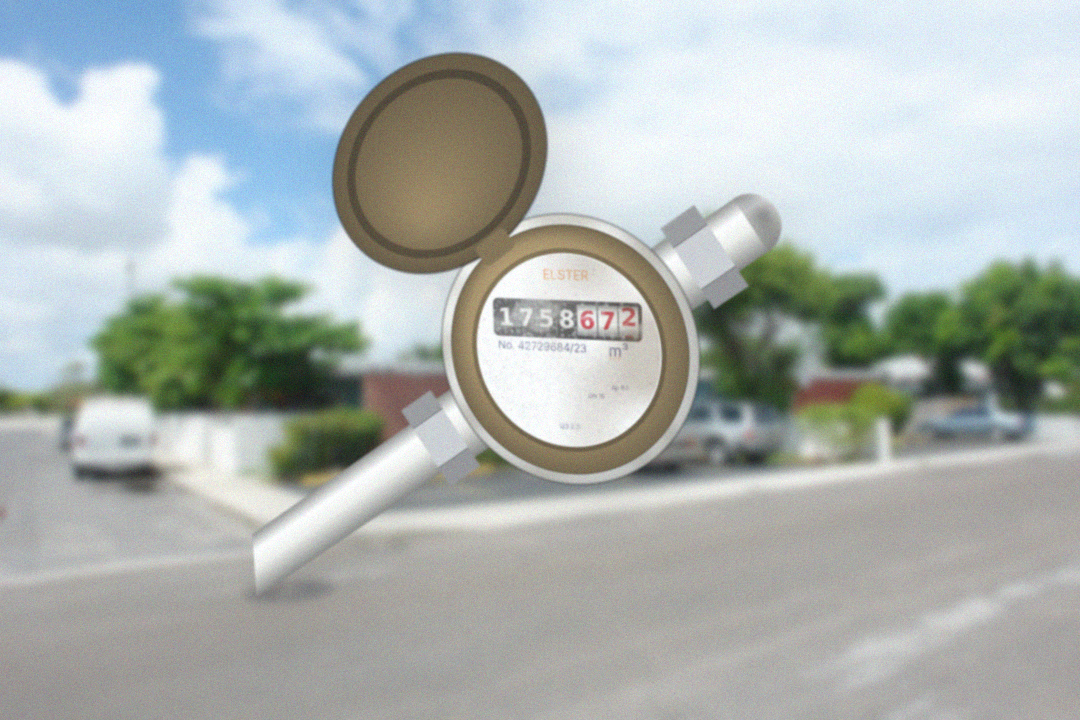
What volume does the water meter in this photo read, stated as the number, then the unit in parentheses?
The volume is 1758.672 (m³)
